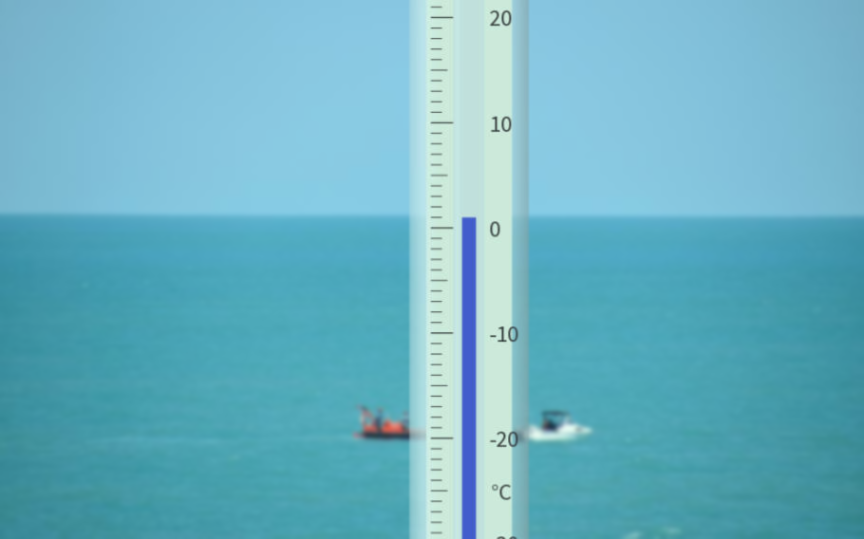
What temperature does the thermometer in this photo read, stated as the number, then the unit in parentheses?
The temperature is 1 (°C)
